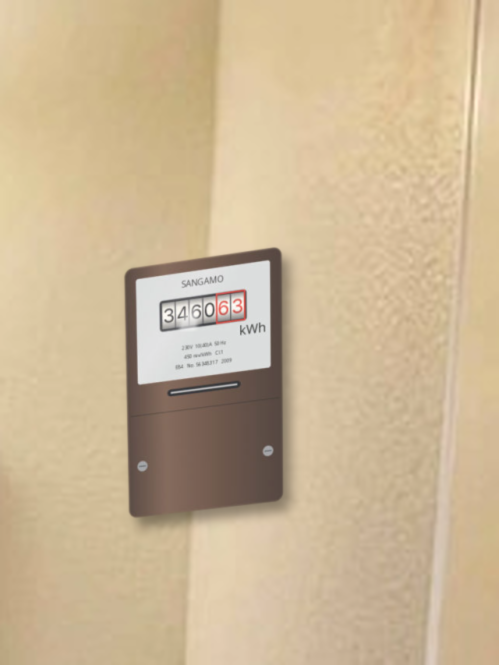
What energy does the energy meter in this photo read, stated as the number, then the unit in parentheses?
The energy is 3460.63 (kWh)
